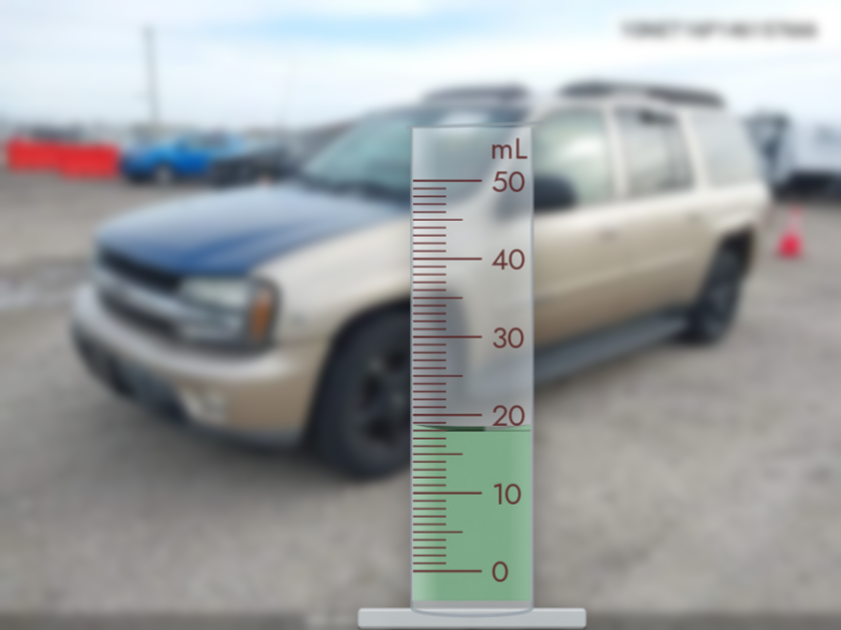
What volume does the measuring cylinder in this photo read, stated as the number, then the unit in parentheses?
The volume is 18 (mL)
